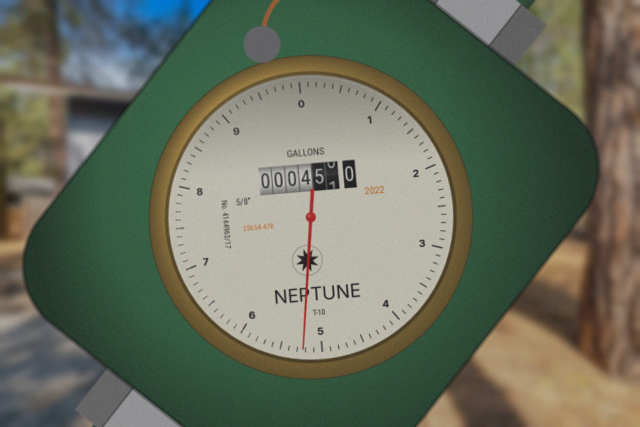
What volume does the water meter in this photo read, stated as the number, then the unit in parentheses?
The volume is 4505.2 (gal)
